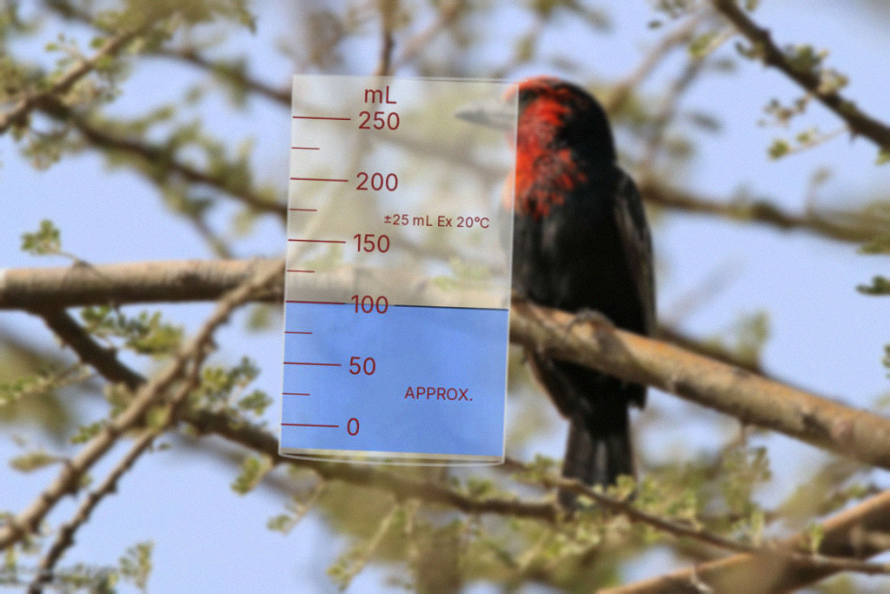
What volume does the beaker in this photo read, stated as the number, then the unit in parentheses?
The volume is 100 (mL)
